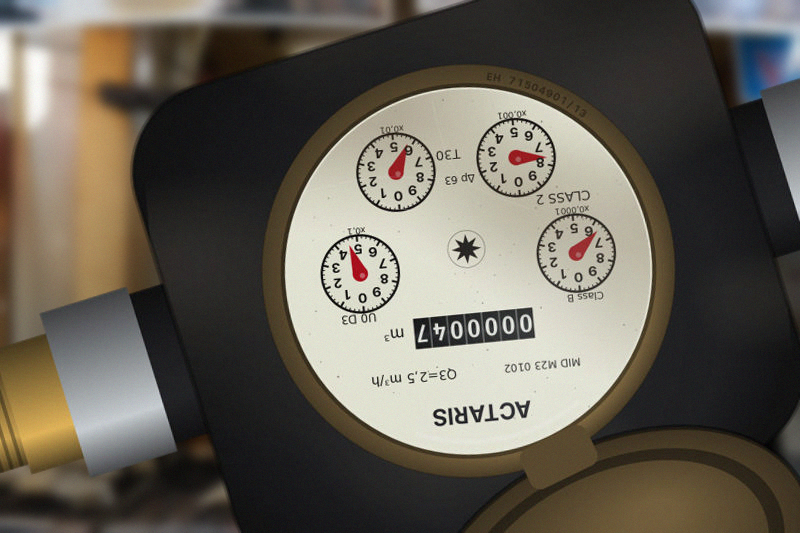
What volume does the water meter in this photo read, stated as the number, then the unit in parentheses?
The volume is 47.4576 (m³)
